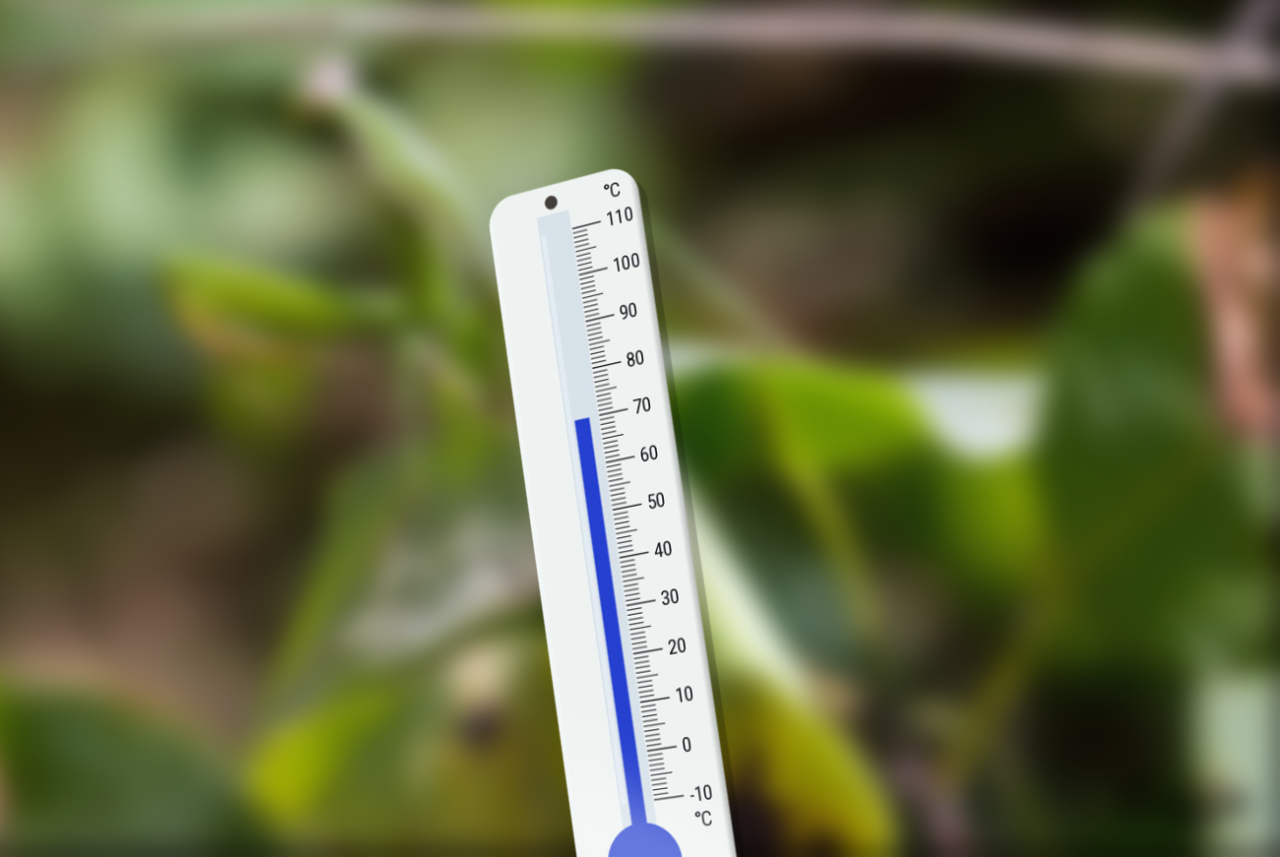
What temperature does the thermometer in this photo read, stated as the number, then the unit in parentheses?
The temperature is 70 (°C)
